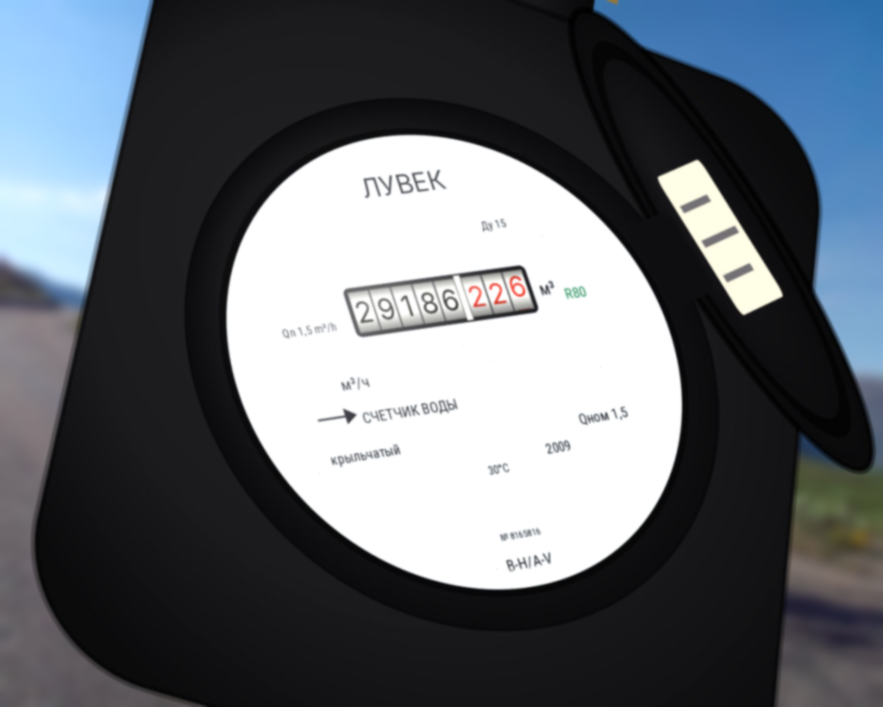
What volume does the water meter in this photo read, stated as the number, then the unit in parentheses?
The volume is 29186.226 (m³)
